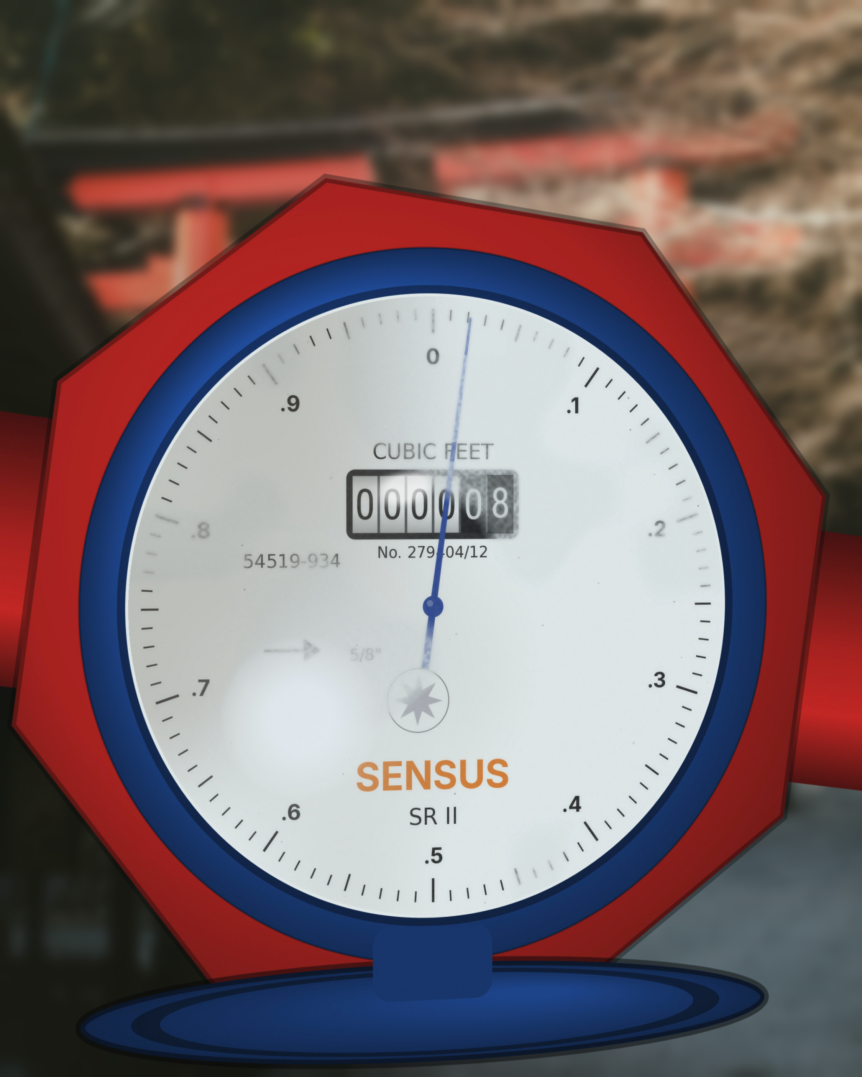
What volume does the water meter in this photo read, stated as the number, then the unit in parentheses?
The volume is 8.02 (ft³)
